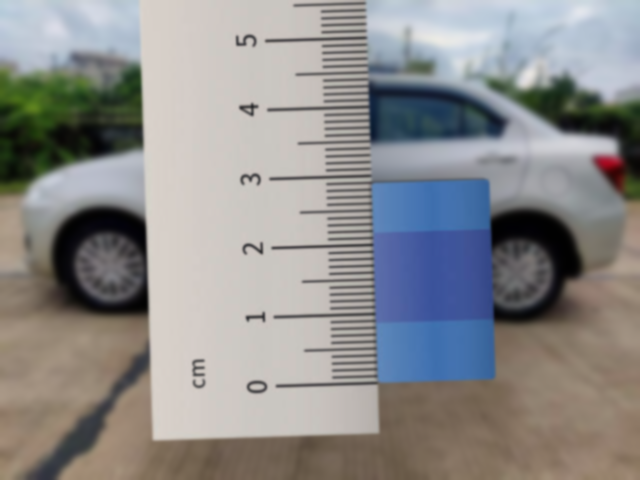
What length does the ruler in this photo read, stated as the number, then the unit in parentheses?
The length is 2.9 (cm)
